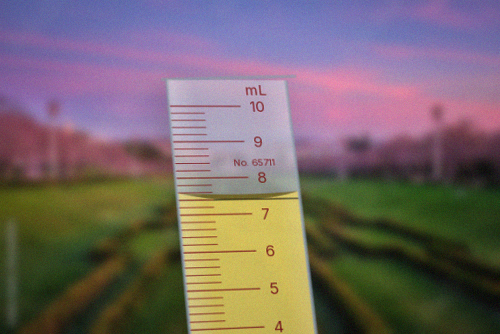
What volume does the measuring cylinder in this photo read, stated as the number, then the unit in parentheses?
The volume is 7.4 (mL)
